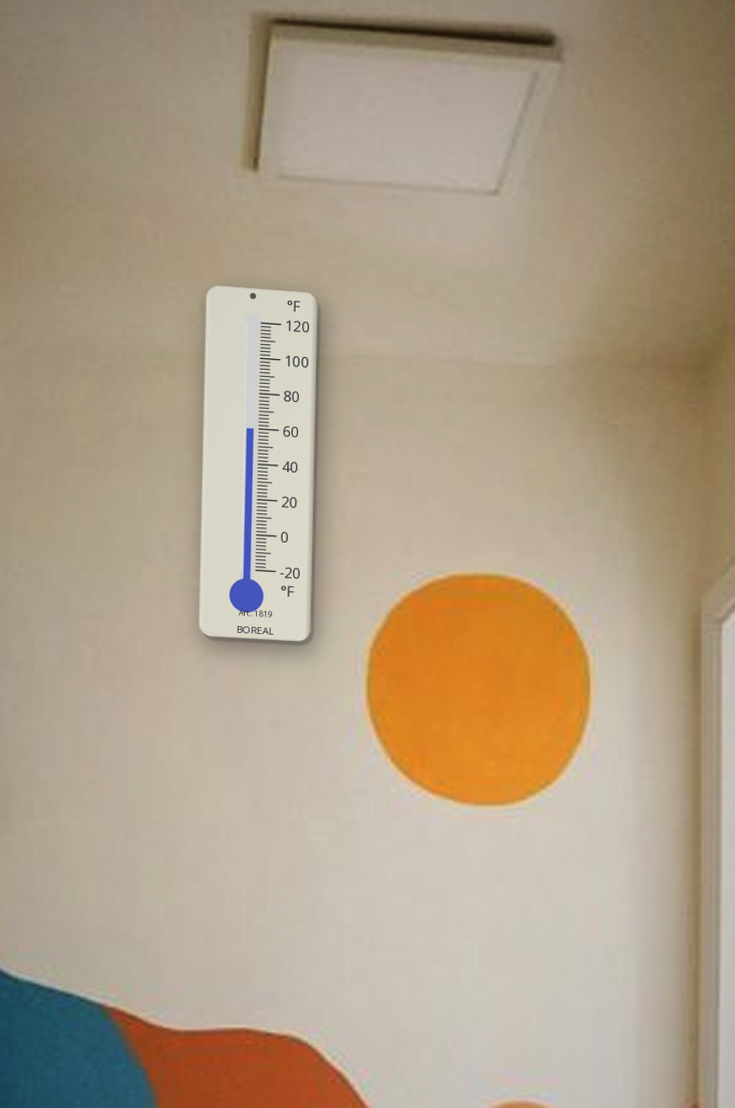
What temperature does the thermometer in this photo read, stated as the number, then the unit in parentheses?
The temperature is 60 (°F)
